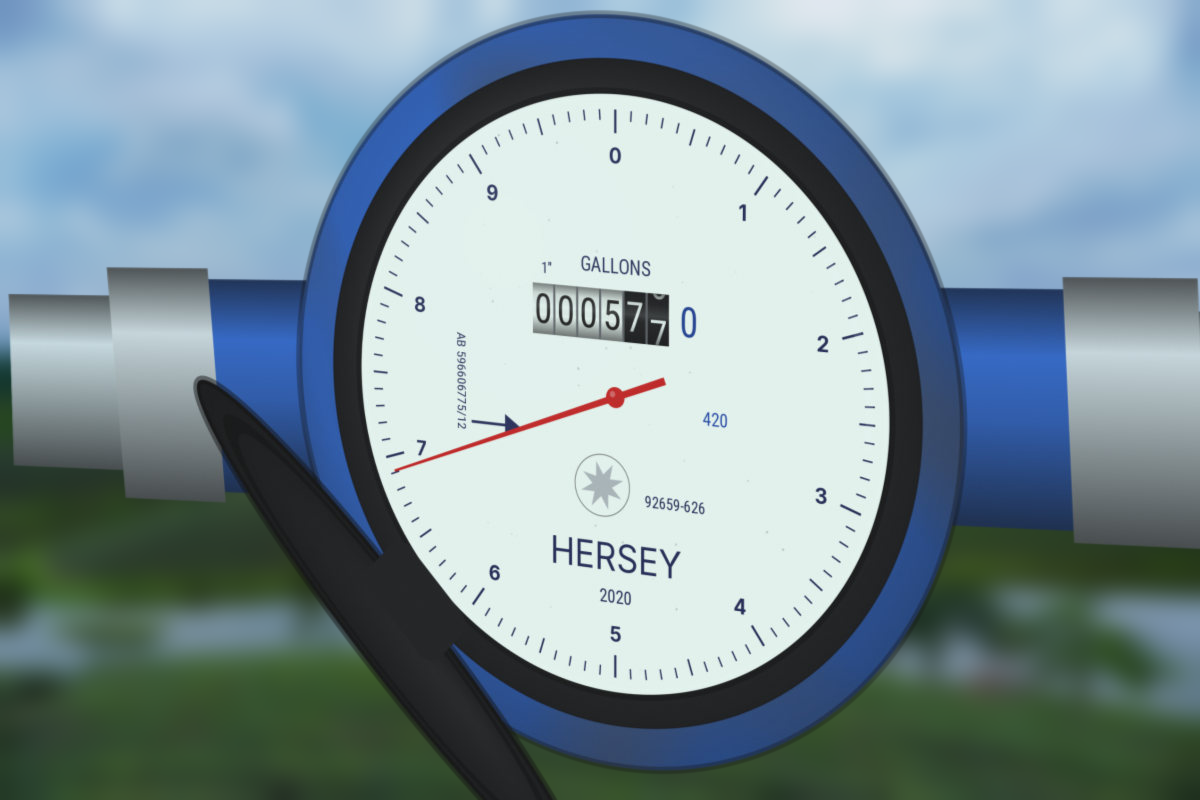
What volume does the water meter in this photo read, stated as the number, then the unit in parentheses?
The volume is 5766.9 (gal)
